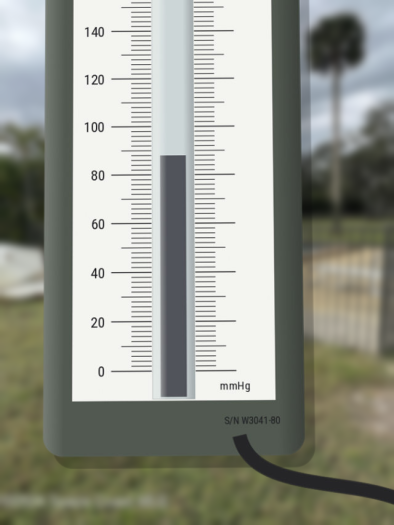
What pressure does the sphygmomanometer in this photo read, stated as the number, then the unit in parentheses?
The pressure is 88 (mmHg)
